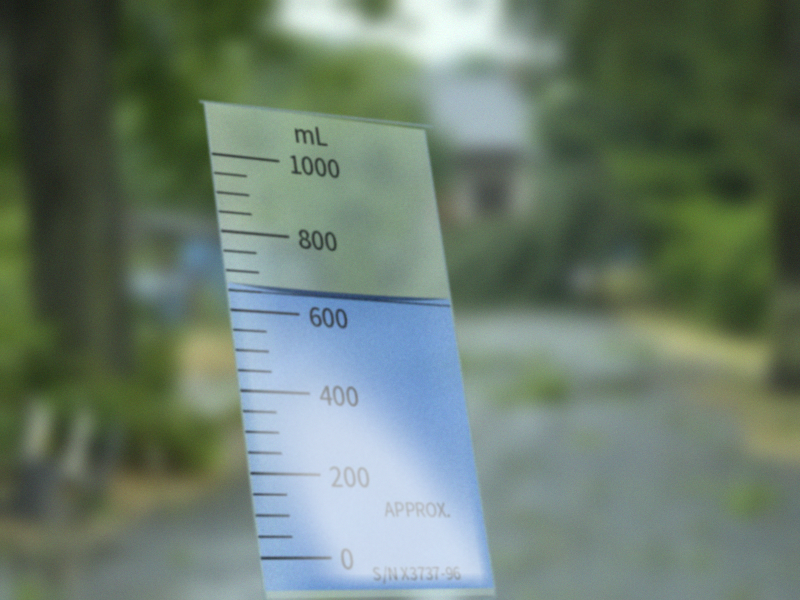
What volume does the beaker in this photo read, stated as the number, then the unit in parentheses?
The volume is 650 (mL)
